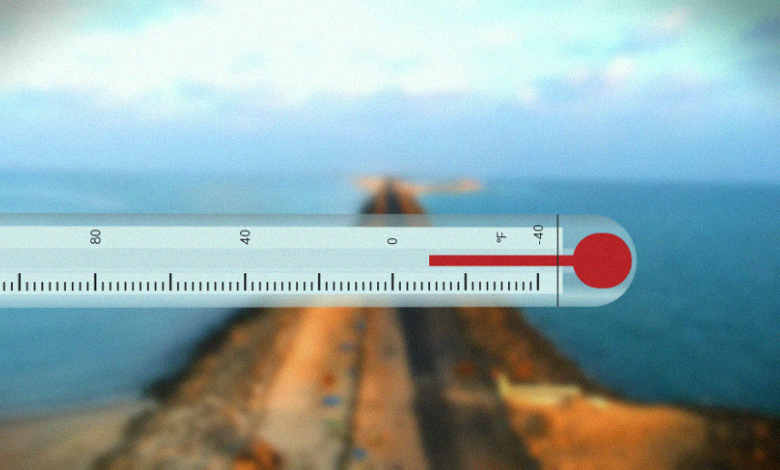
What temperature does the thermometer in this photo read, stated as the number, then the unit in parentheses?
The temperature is -10 (°F)
